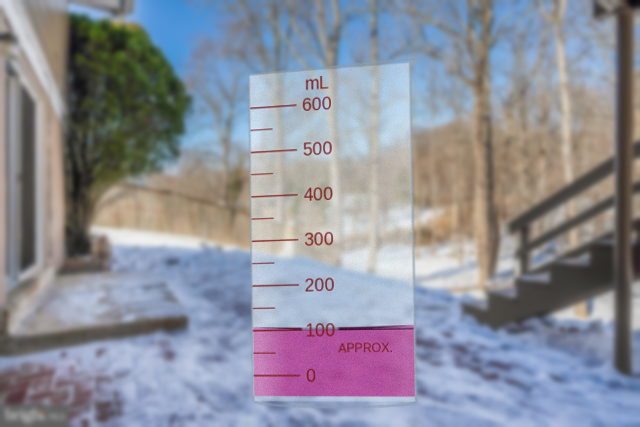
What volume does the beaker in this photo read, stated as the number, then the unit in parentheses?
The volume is 100 (mL)
